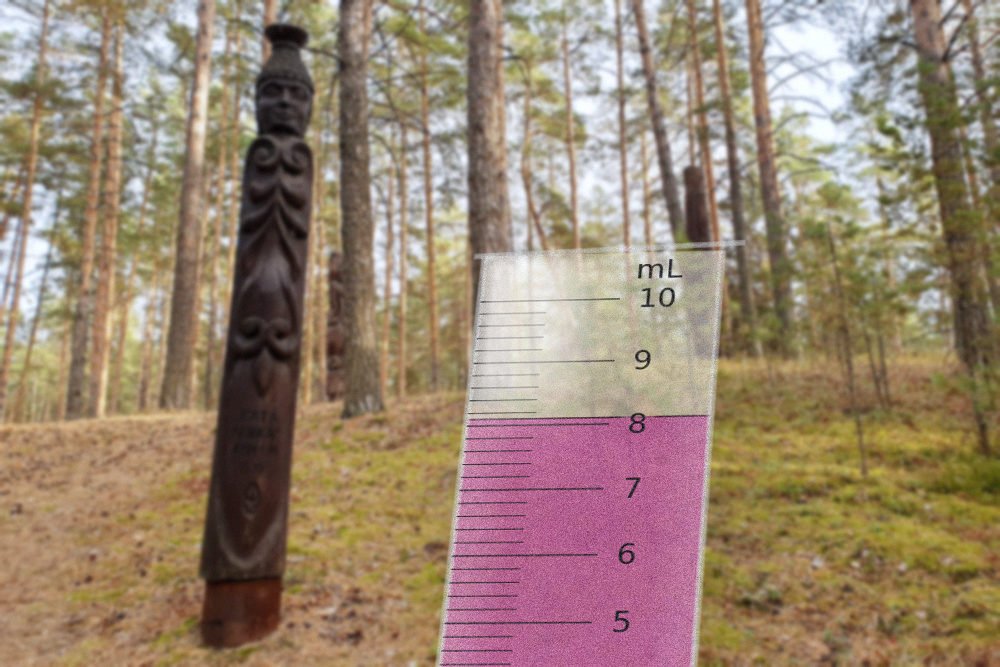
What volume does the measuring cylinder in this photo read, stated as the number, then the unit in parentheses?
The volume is 8.1 (mL)
